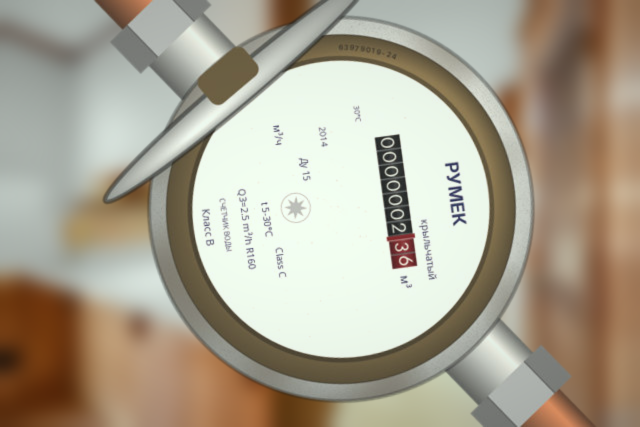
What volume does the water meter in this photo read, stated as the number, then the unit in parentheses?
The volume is 2.36 (m³)
